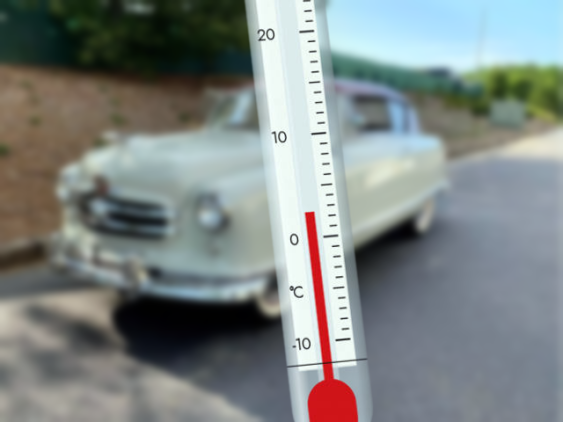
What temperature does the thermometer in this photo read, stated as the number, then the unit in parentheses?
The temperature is 2.5 (°C)
